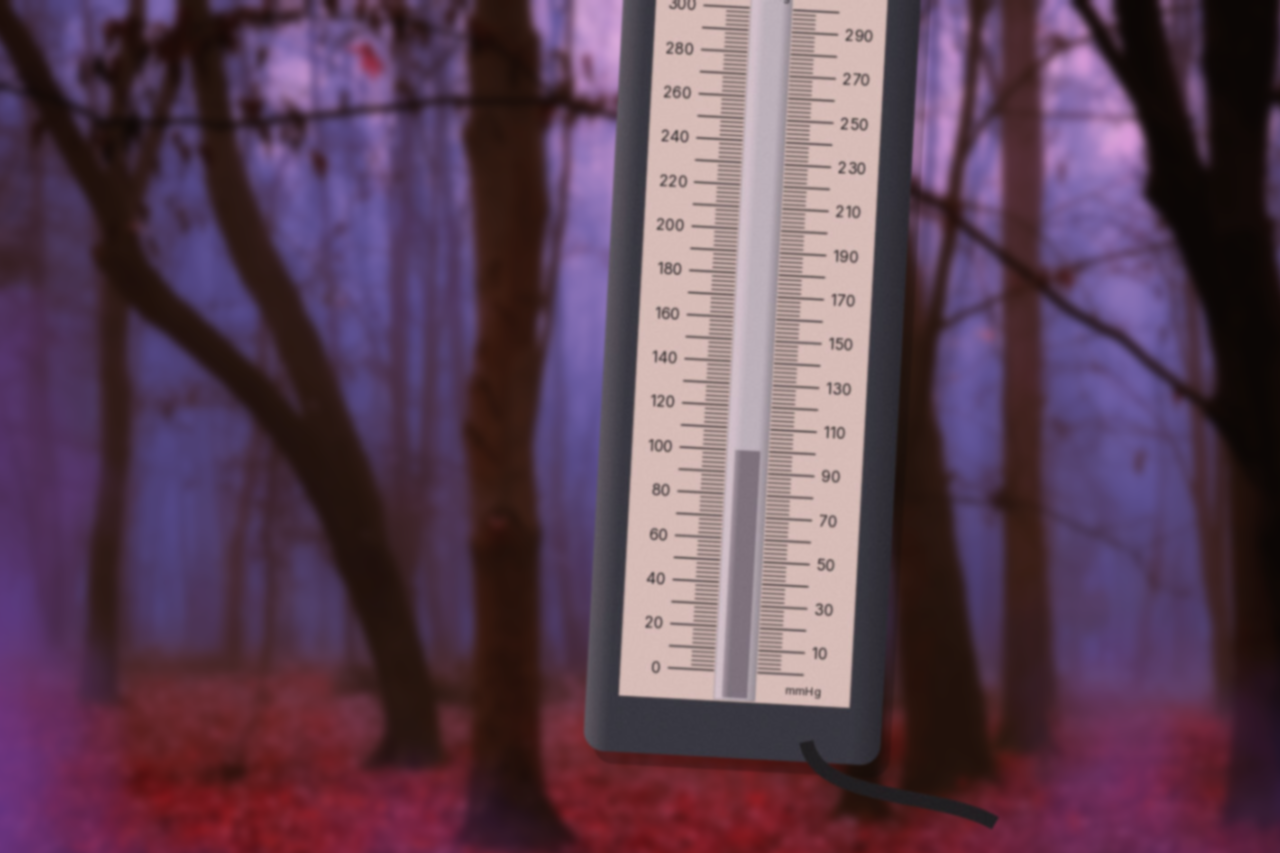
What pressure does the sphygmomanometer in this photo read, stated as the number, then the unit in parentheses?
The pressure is 100 (mmHg)
